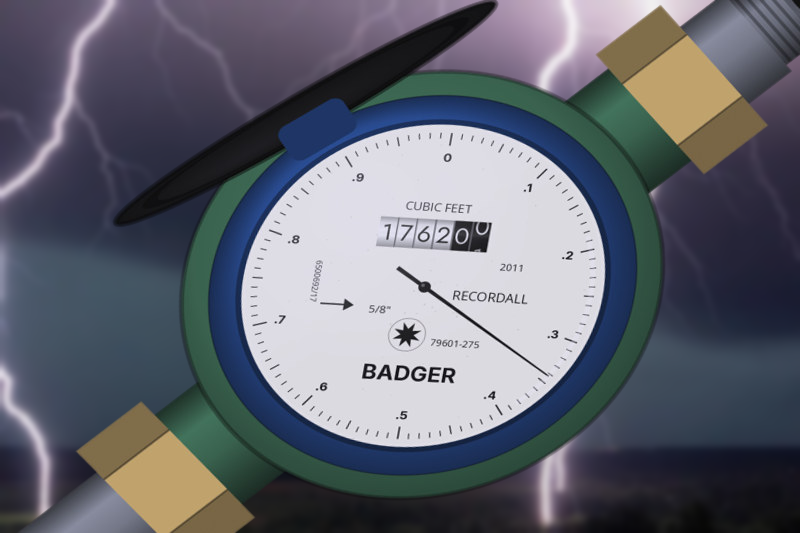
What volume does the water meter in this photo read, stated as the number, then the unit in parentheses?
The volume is 176200.34 (ft³)
